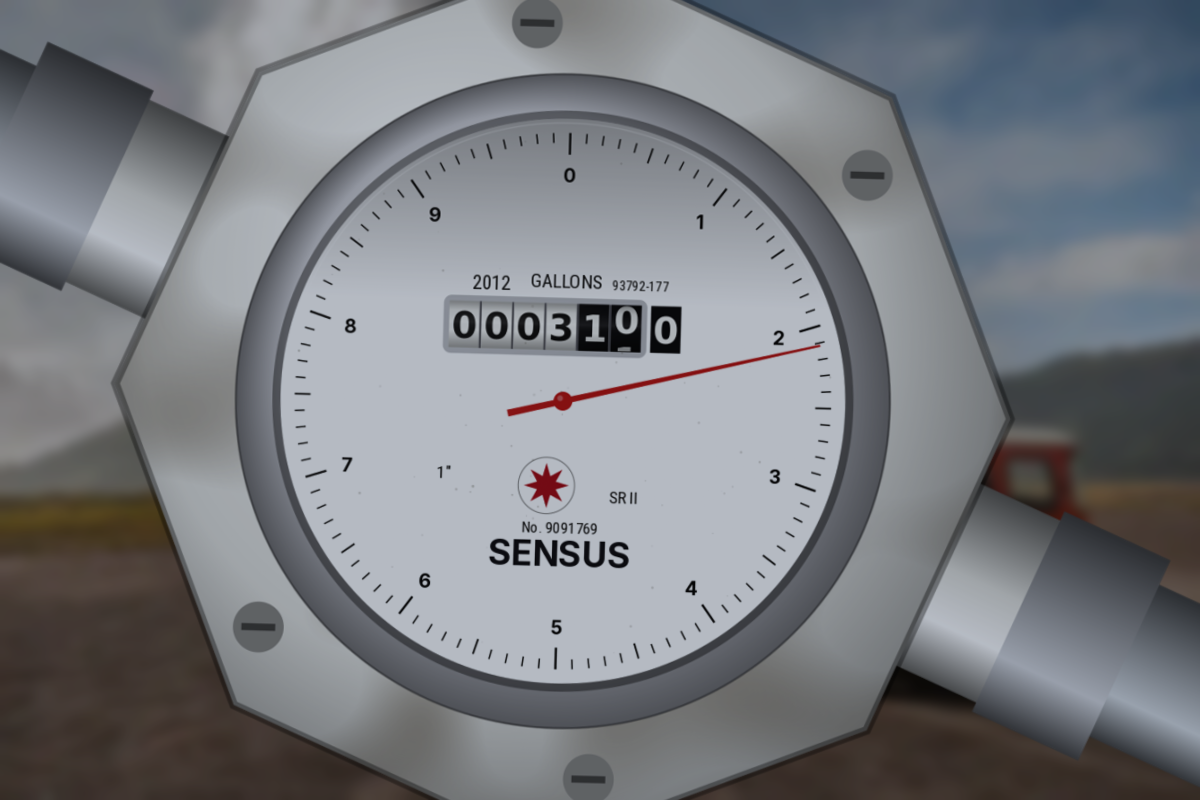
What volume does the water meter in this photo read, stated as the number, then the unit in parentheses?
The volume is 3102.1 (gal)
